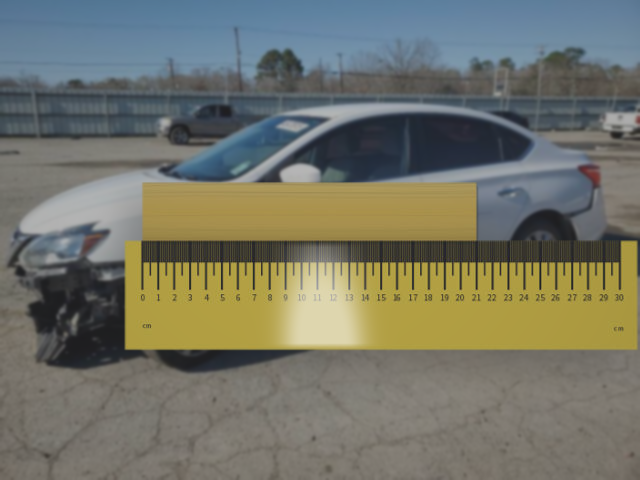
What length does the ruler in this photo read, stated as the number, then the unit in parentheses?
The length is 21 (cm)
